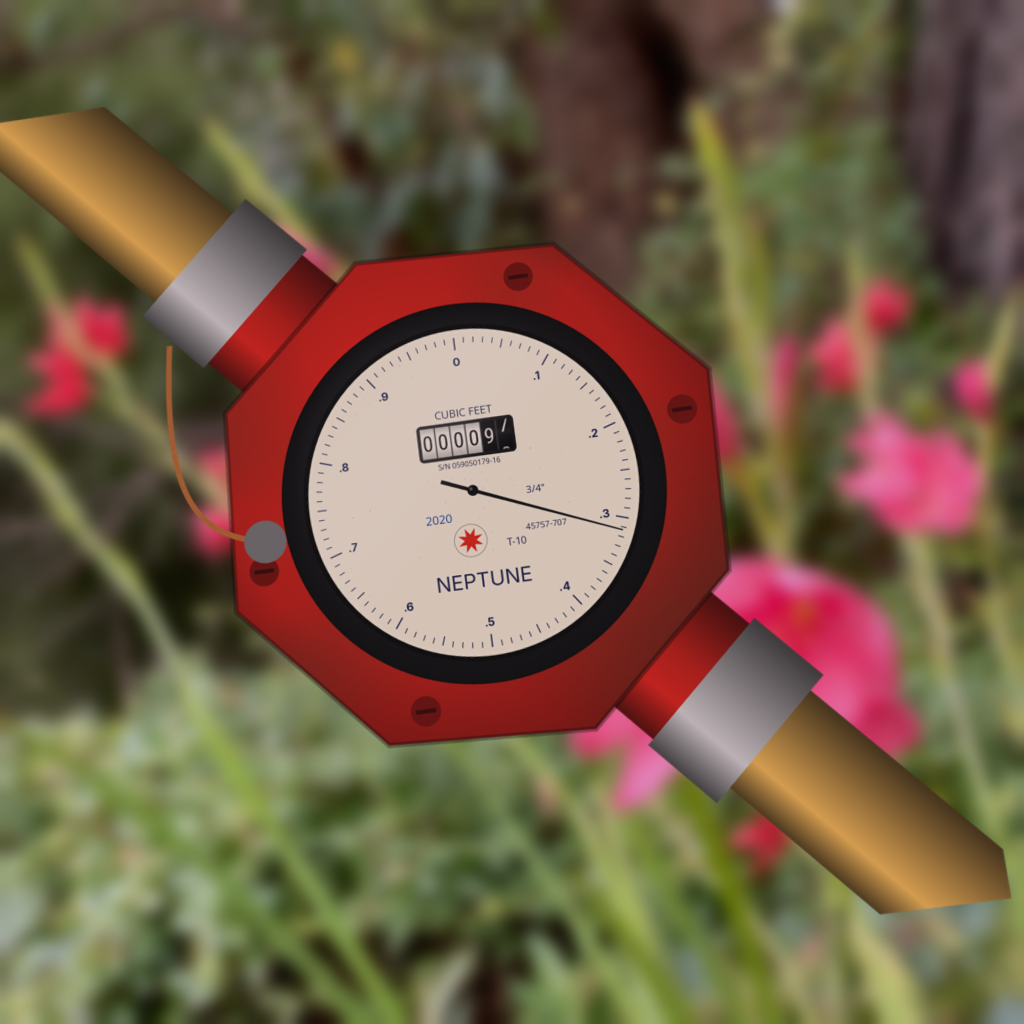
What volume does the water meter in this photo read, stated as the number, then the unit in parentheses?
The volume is 97.31 (ft³)
